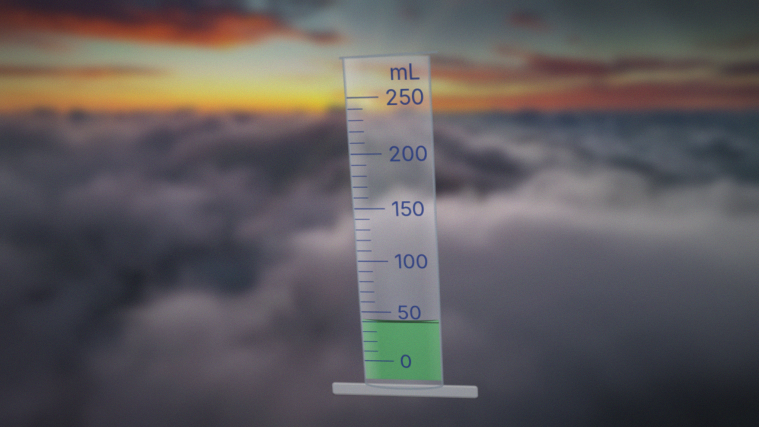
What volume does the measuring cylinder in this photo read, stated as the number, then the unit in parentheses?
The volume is 40 (mL)
